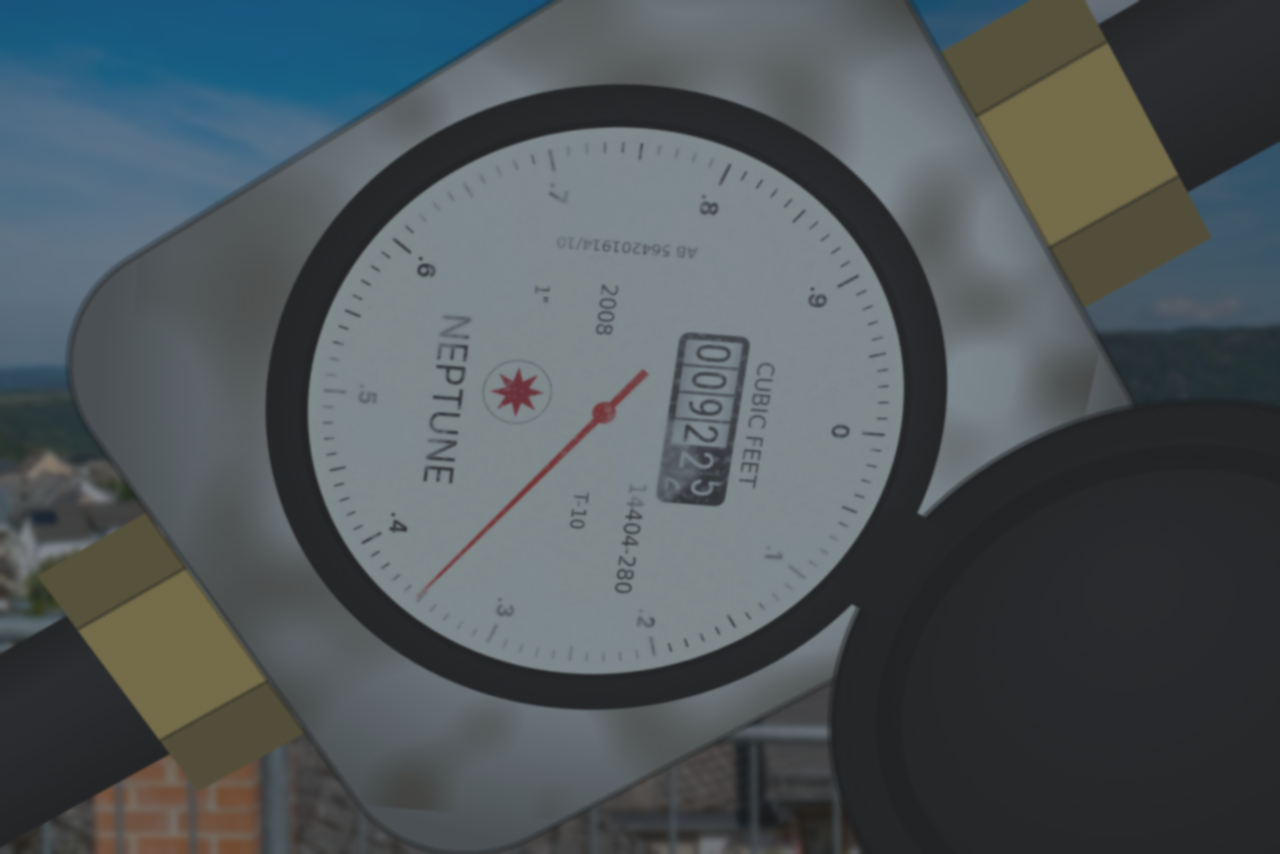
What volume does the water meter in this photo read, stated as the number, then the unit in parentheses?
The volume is 9225.35 (ft³)
